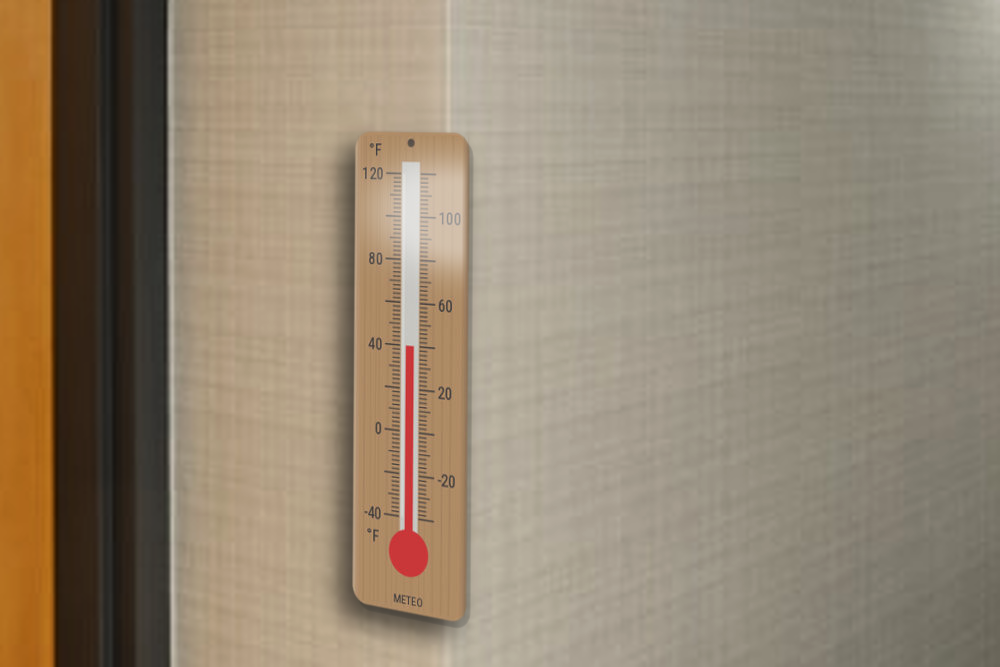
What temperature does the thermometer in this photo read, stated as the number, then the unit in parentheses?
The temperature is 40 (°F)
